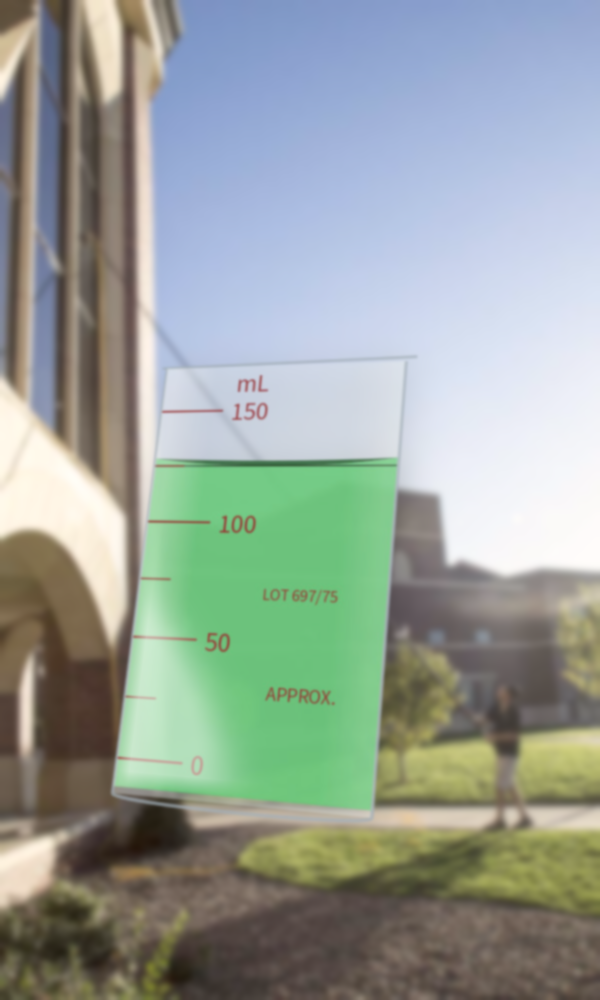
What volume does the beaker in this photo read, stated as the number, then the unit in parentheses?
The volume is 125 (mL)
